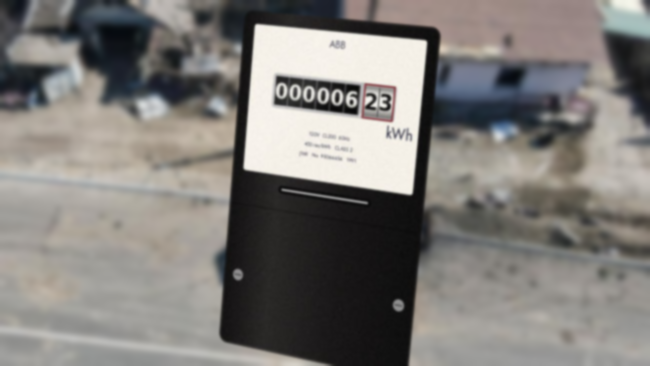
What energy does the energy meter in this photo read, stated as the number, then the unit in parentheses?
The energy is 6.23 (kWh)
